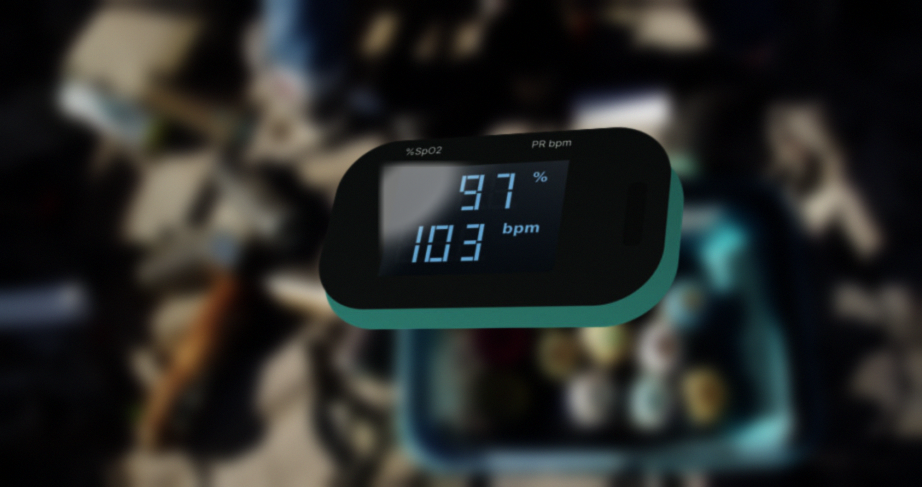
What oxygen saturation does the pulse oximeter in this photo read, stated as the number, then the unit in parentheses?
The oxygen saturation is 97 (%)
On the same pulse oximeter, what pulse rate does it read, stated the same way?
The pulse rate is 103 (bpm)
